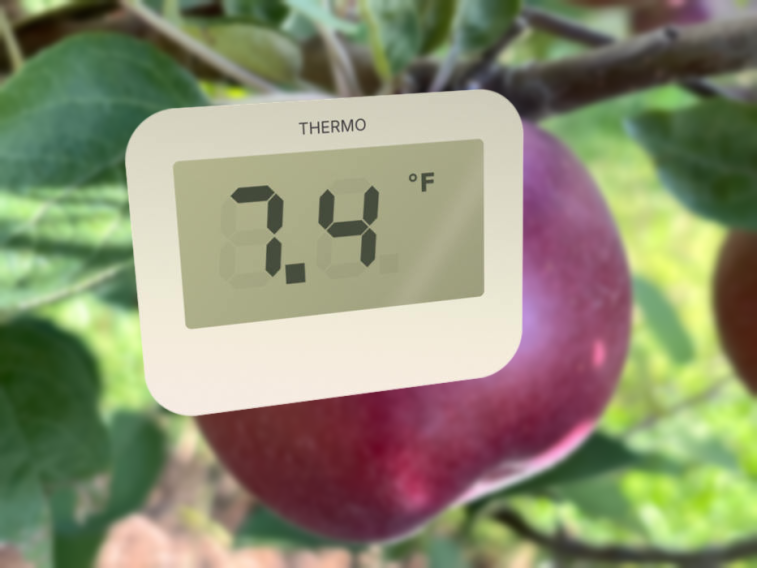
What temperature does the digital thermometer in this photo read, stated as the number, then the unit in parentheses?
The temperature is 7.4 (°F)
